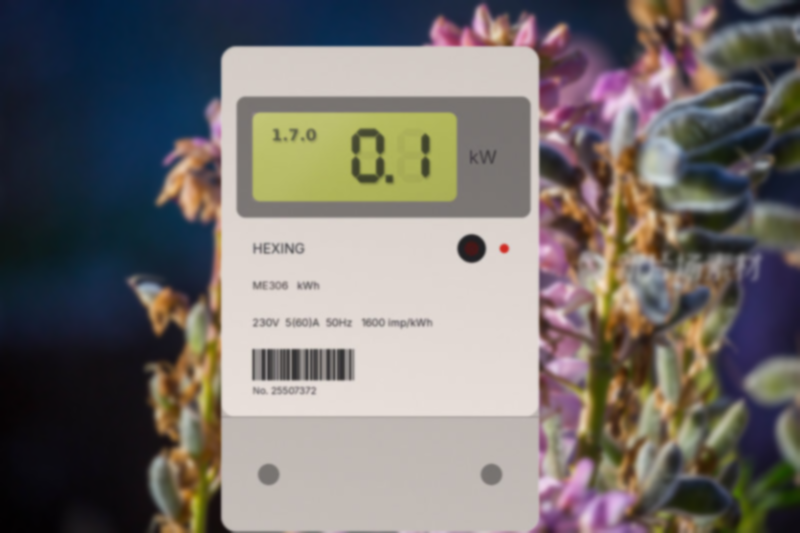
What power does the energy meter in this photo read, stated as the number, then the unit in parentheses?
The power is 0.1 (kW)
